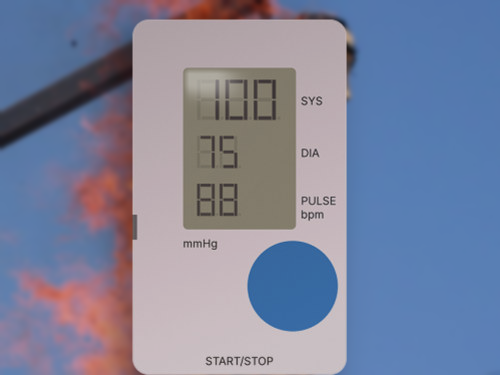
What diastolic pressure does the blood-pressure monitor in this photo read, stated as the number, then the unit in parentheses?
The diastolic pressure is 75 (mmHg)
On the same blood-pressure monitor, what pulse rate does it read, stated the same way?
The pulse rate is 88 (bpm)
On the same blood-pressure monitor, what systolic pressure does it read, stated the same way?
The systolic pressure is 100 (mmHg)
